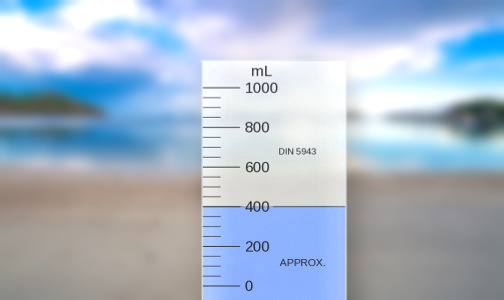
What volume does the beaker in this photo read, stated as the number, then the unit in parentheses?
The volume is 400 (mL)
